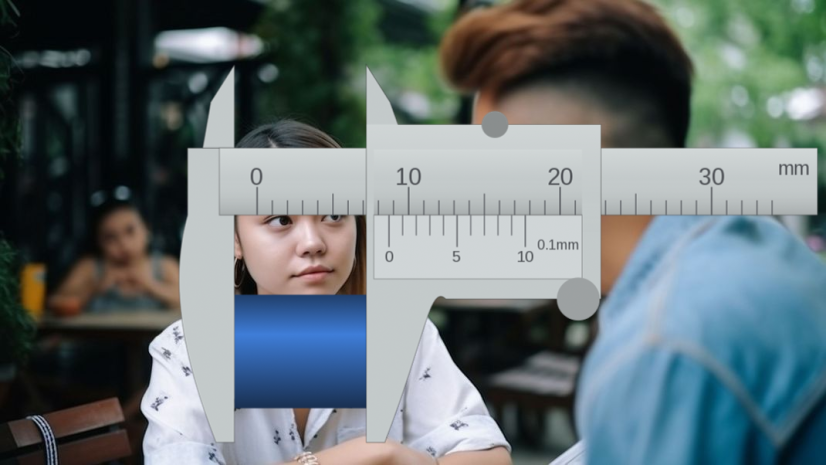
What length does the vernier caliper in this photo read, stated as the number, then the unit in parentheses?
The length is 8.7 (mm)
